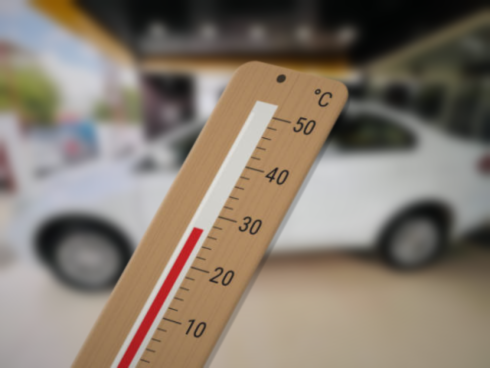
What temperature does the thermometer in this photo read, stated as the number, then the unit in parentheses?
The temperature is 27 (°C)
